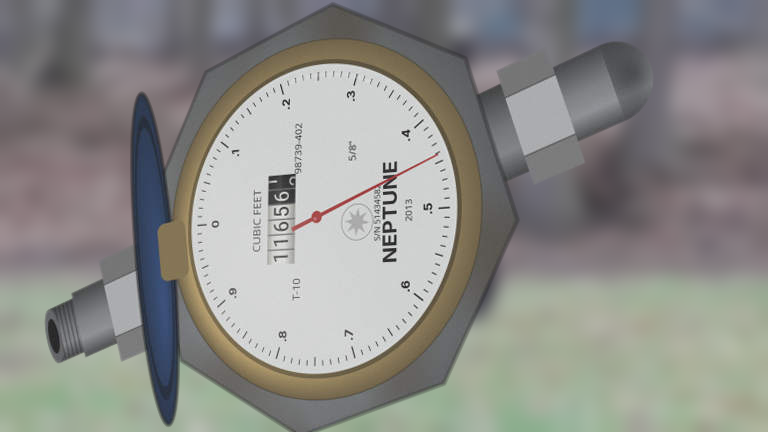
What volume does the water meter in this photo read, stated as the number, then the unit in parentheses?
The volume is 116561.44 (ft³)
